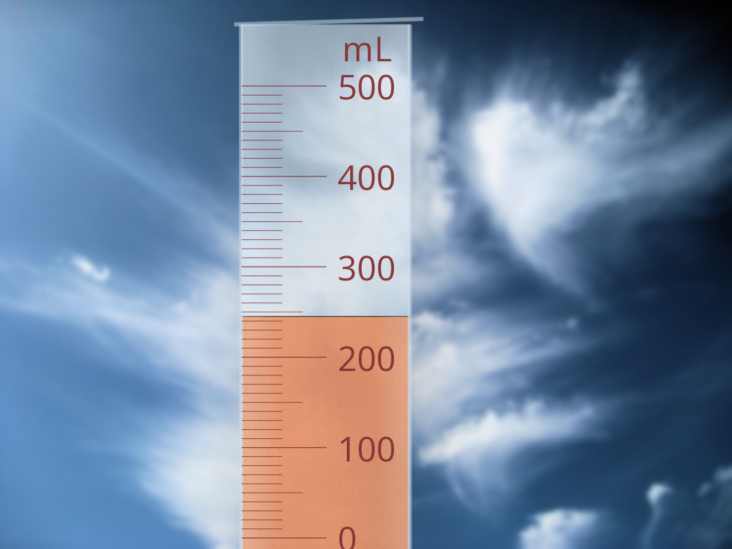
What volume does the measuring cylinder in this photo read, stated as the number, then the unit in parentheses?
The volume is 245 (mL)
